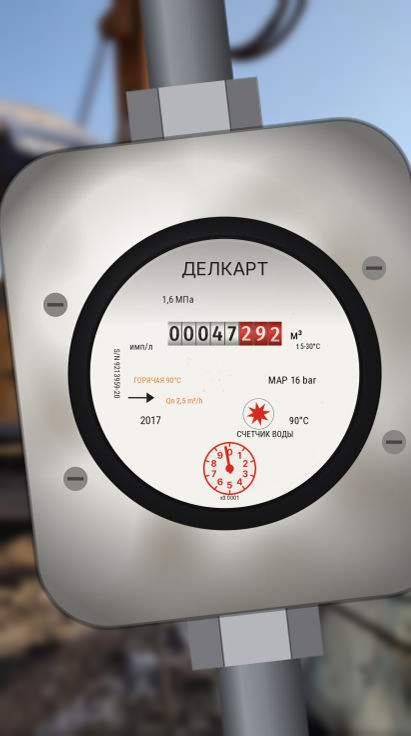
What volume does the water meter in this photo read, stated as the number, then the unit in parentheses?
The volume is 47.2919 (m³)
